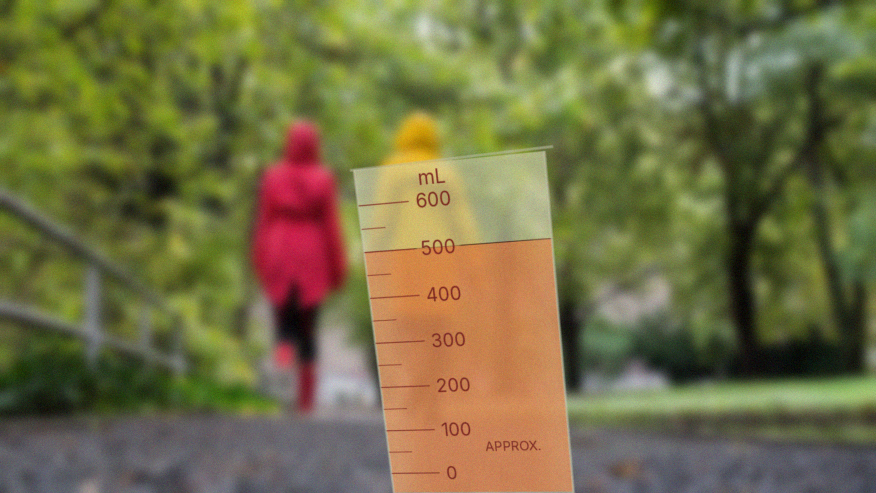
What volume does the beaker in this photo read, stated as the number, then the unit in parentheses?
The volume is 500 (mL)
